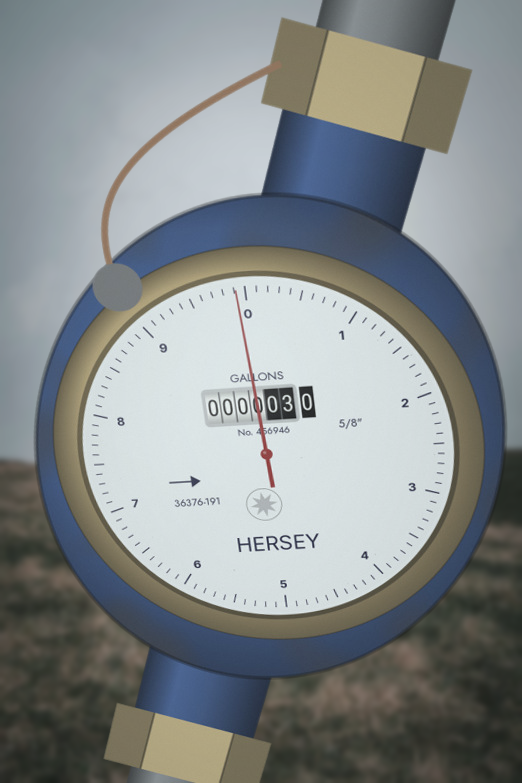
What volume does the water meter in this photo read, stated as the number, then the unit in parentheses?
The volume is 29.9 (gal)
